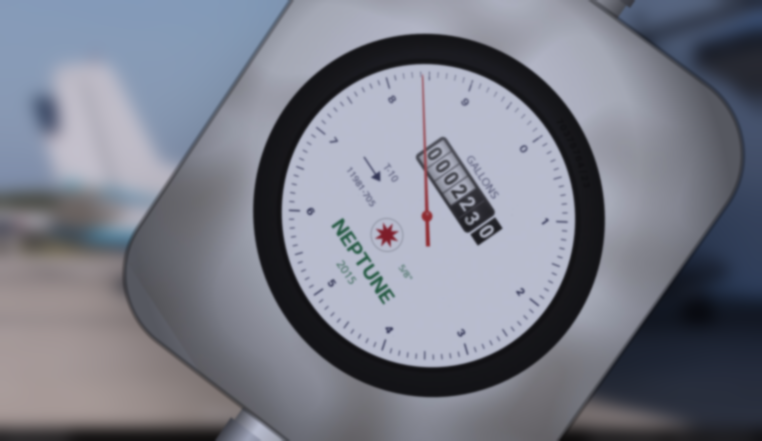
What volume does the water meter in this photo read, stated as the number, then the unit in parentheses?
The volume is 2228.4 (gal)
